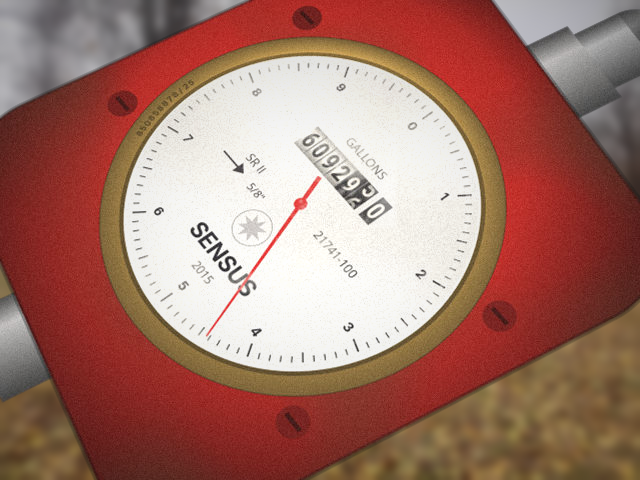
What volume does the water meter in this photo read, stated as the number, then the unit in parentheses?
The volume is 6092954.4 (gal)
